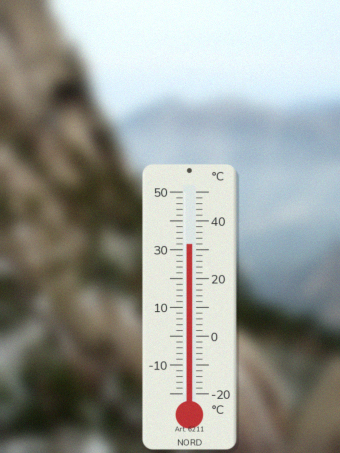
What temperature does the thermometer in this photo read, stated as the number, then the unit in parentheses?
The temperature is 32 (°C)
